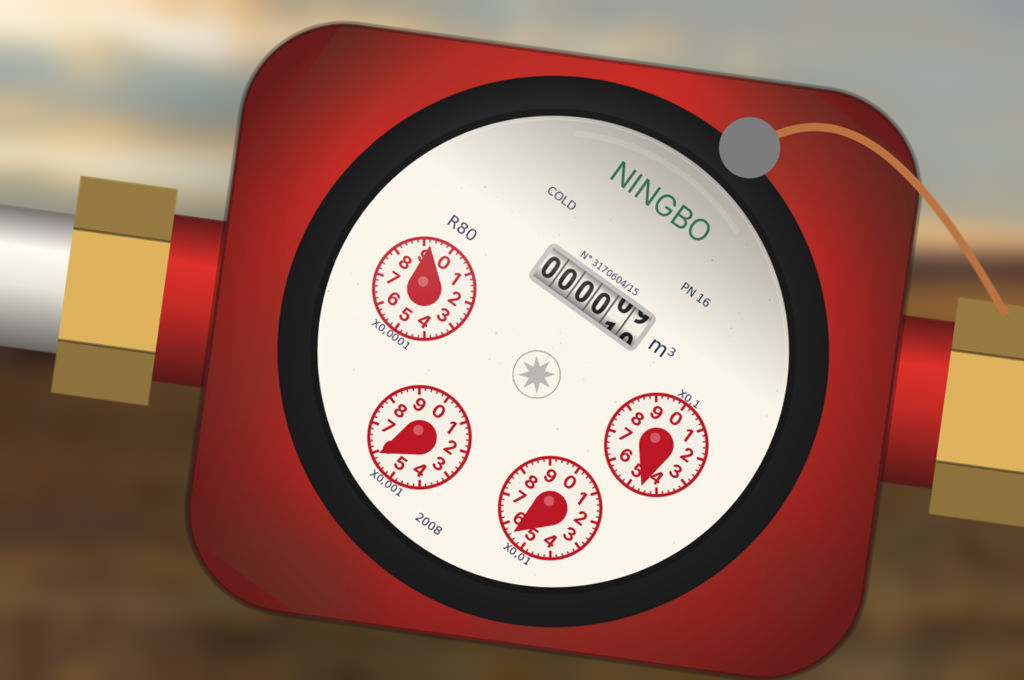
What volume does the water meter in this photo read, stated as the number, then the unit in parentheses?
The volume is 9.4559 (m³)
